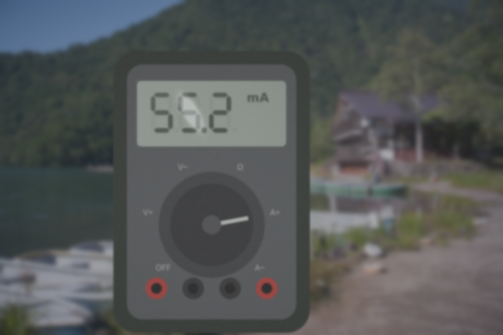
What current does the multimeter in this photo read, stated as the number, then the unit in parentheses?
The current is 55.2 (mA)
